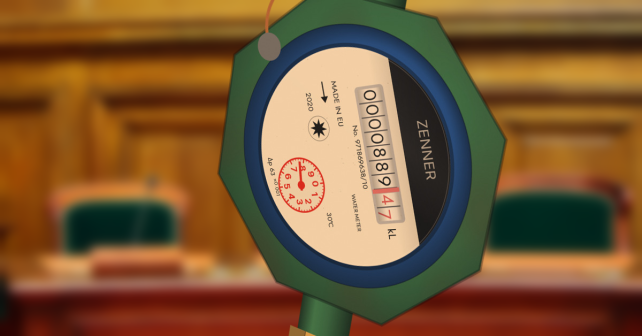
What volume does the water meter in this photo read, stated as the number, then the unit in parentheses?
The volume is 889.467 (kL)
